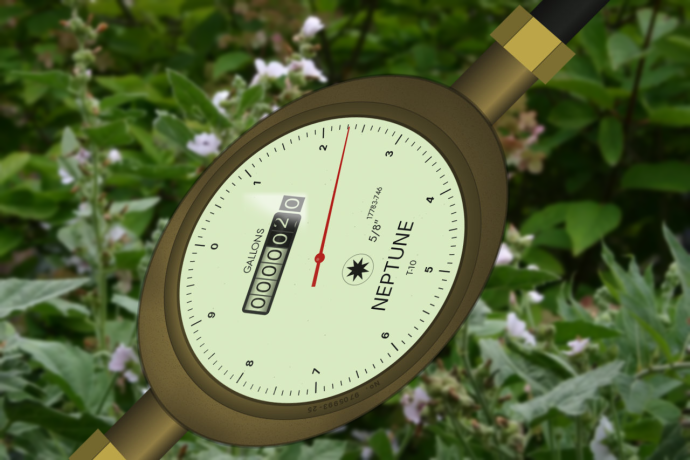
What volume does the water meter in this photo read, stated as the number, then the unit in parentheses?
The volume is 22.3 (gal)
